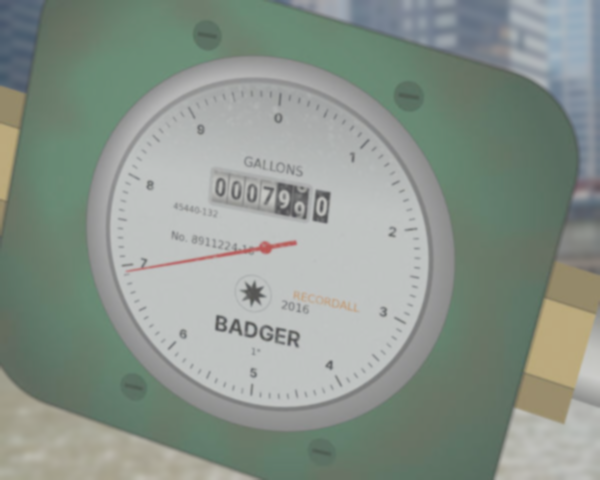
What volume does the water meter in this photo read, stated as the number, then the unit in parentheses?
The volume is 7986.9 (gal)
